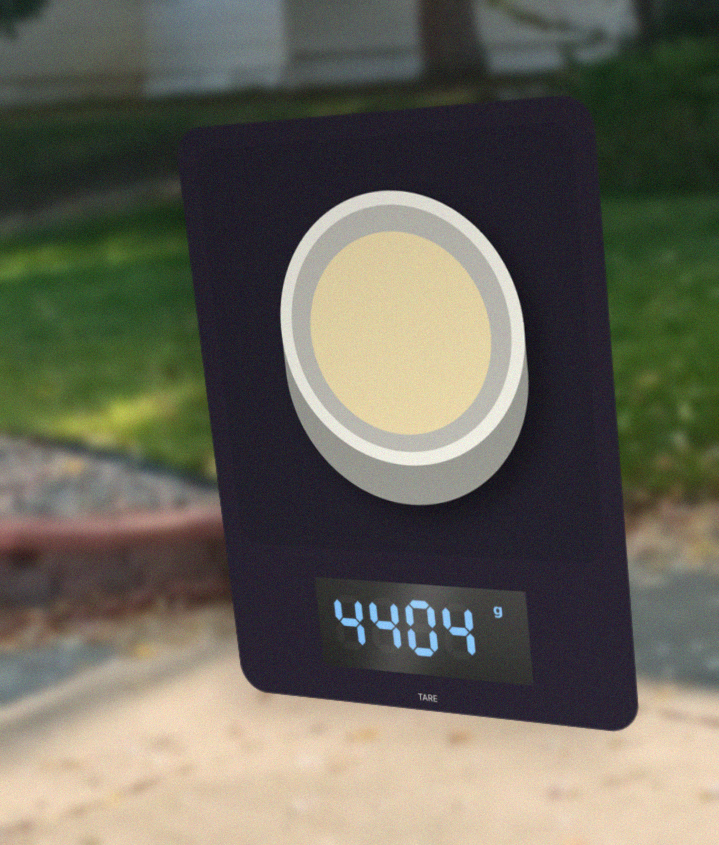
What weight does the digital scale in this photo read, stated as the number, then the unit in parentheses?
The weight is 4404 (g)
